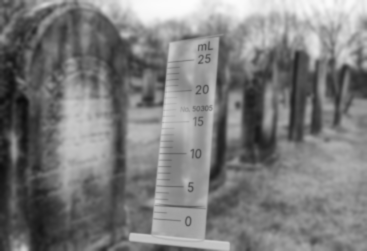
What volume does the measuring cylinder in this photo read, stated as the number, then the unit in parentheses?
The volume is 2 (mL)
